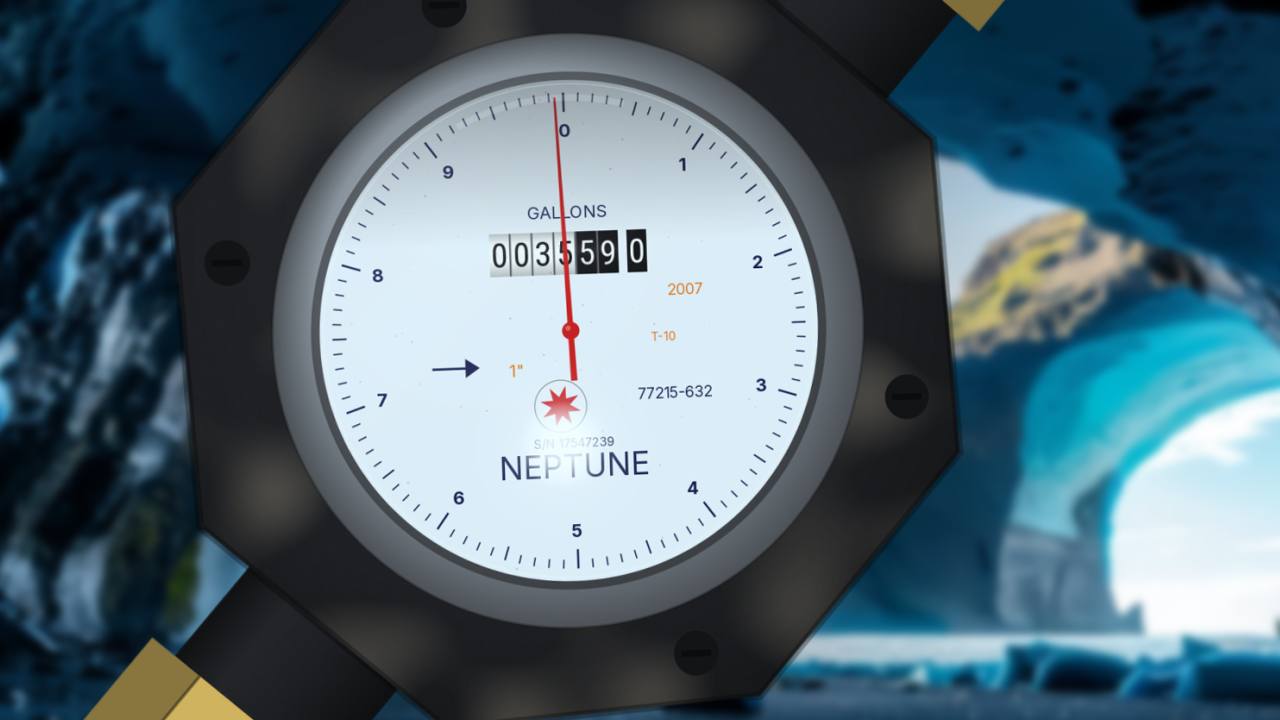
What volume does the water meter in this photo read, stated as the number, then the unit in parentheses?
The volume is 35589.9 (gal)
